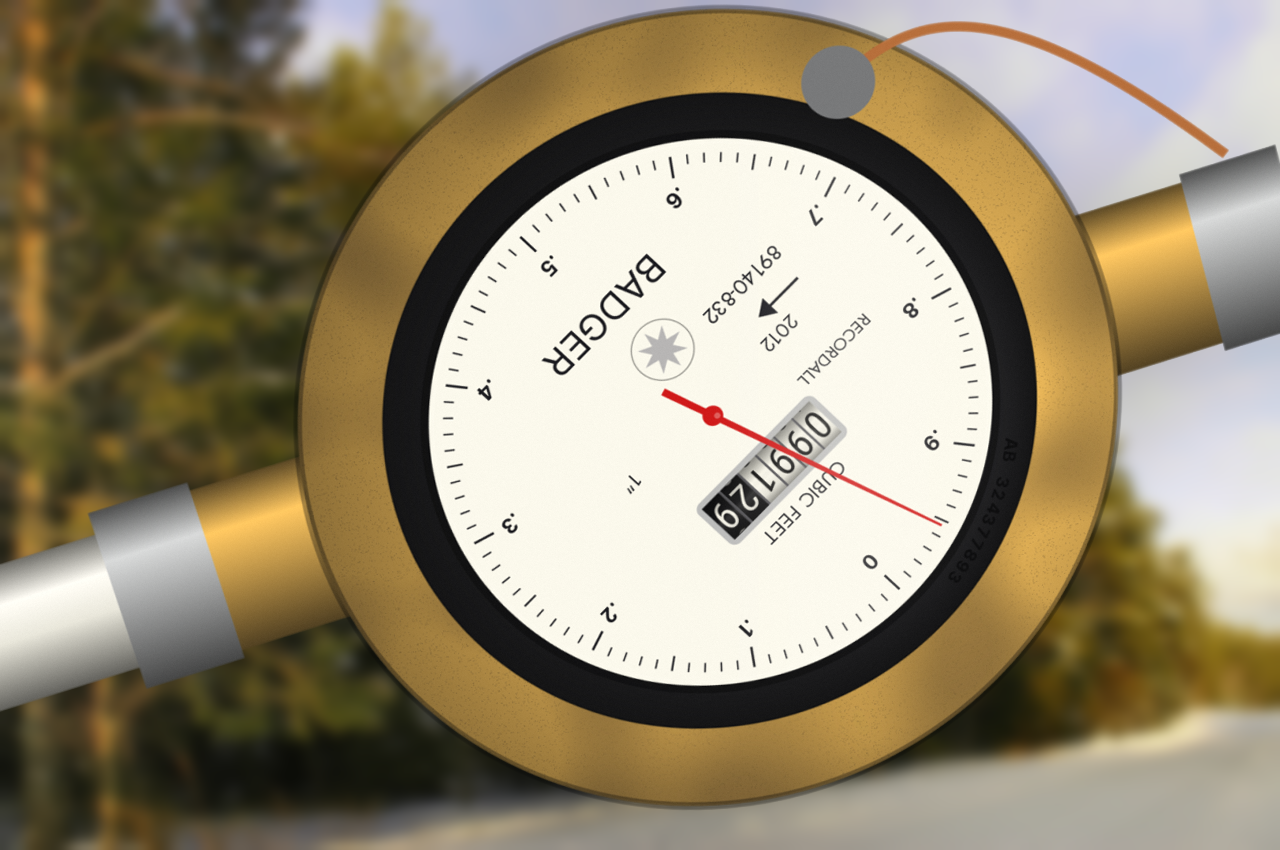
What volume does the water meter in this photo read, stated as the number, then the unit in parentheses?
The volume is 99128.95 (ft³)
